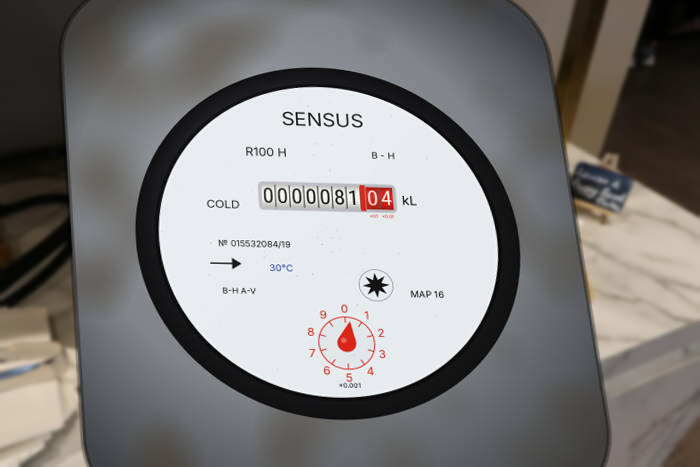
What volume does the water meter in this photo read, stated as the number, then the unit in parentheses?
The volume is 81.040 (kL)
